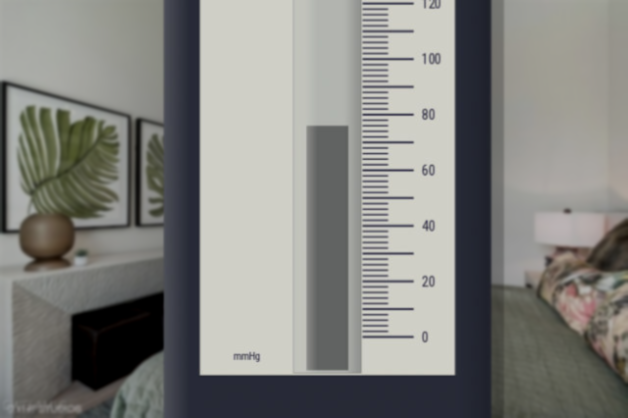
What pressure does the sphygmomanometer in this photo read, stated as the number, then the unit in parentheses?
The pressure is 76 (mmHg)
